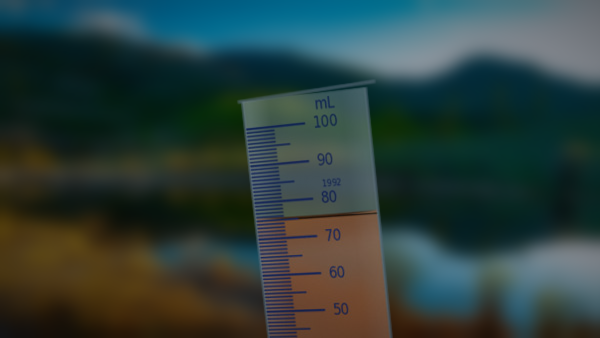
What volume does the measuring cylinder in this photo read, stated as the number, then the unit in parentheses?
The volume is 75 (mL)
